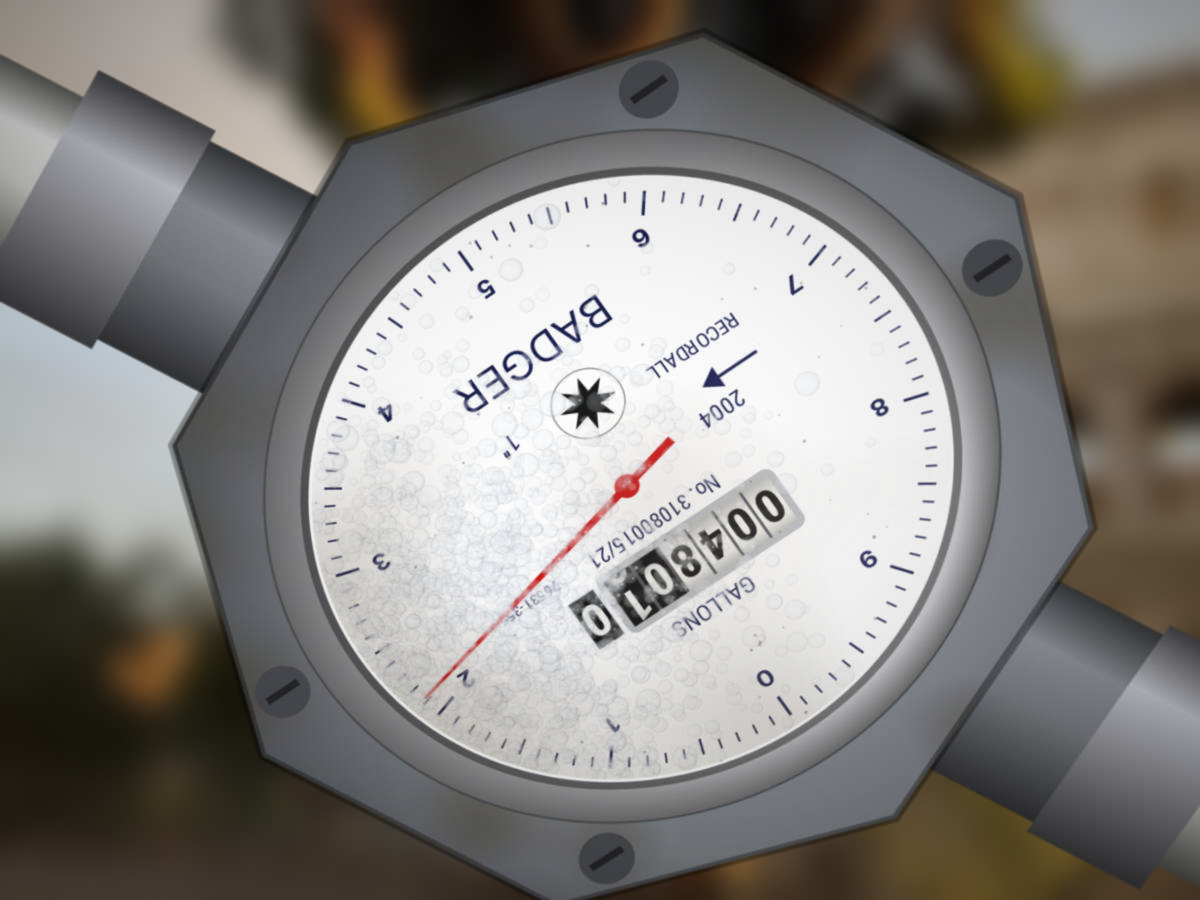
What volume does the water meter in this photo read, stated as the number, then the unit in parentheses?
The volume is 48012.1 (gal)
